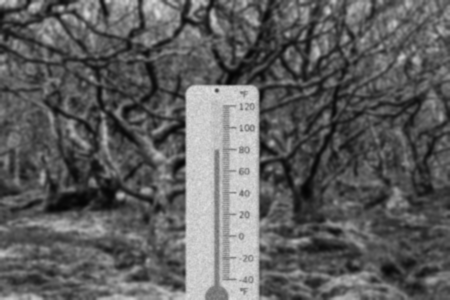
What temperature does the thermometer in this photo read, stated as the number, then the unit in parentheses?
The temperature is 80 (°F)
